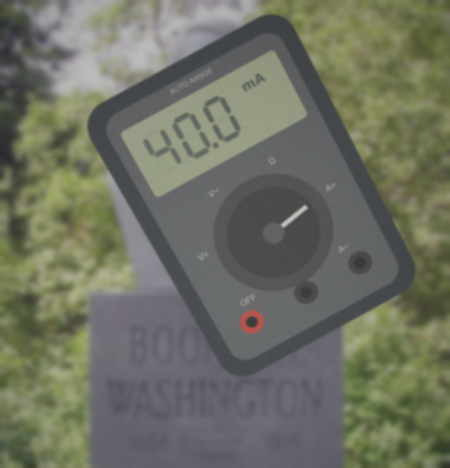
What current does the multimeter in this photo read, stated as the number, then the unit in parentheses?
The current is 40.0 (mA)
